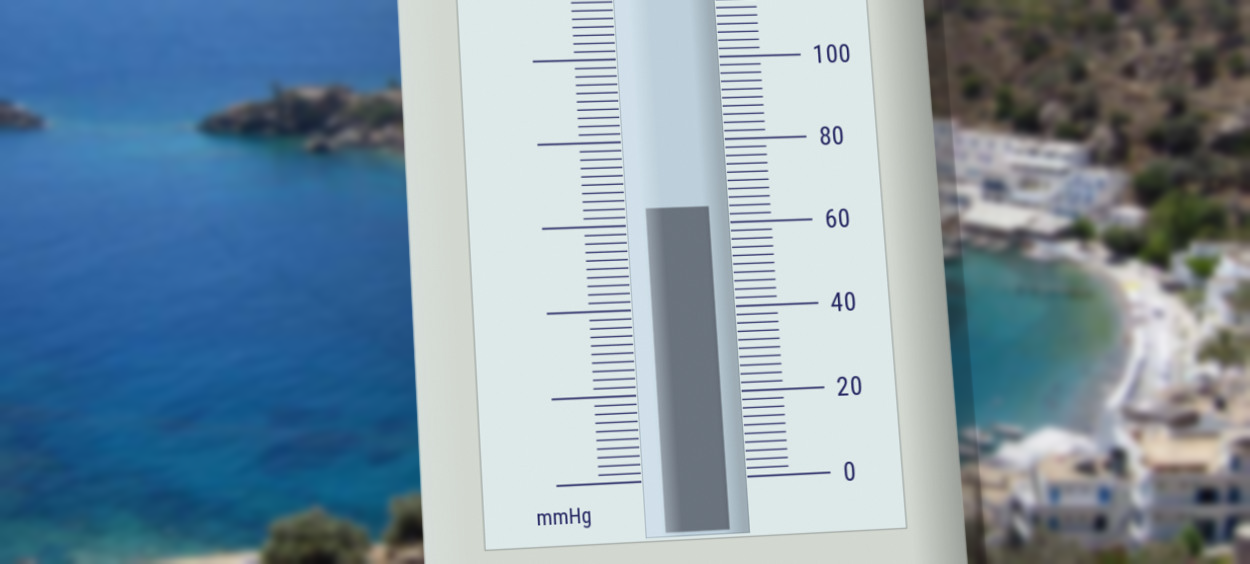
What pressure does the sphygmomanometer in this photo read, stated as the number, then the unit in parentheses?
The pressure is 64 (mmHg)
